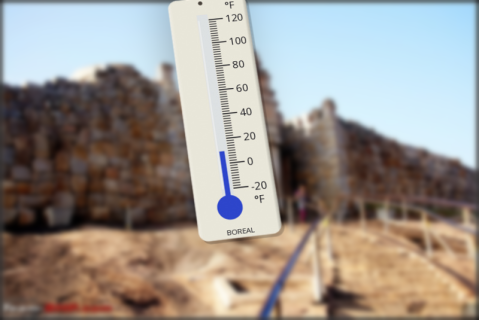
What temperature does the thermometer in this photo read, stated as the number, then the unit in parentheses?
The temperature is 10 (°F)
